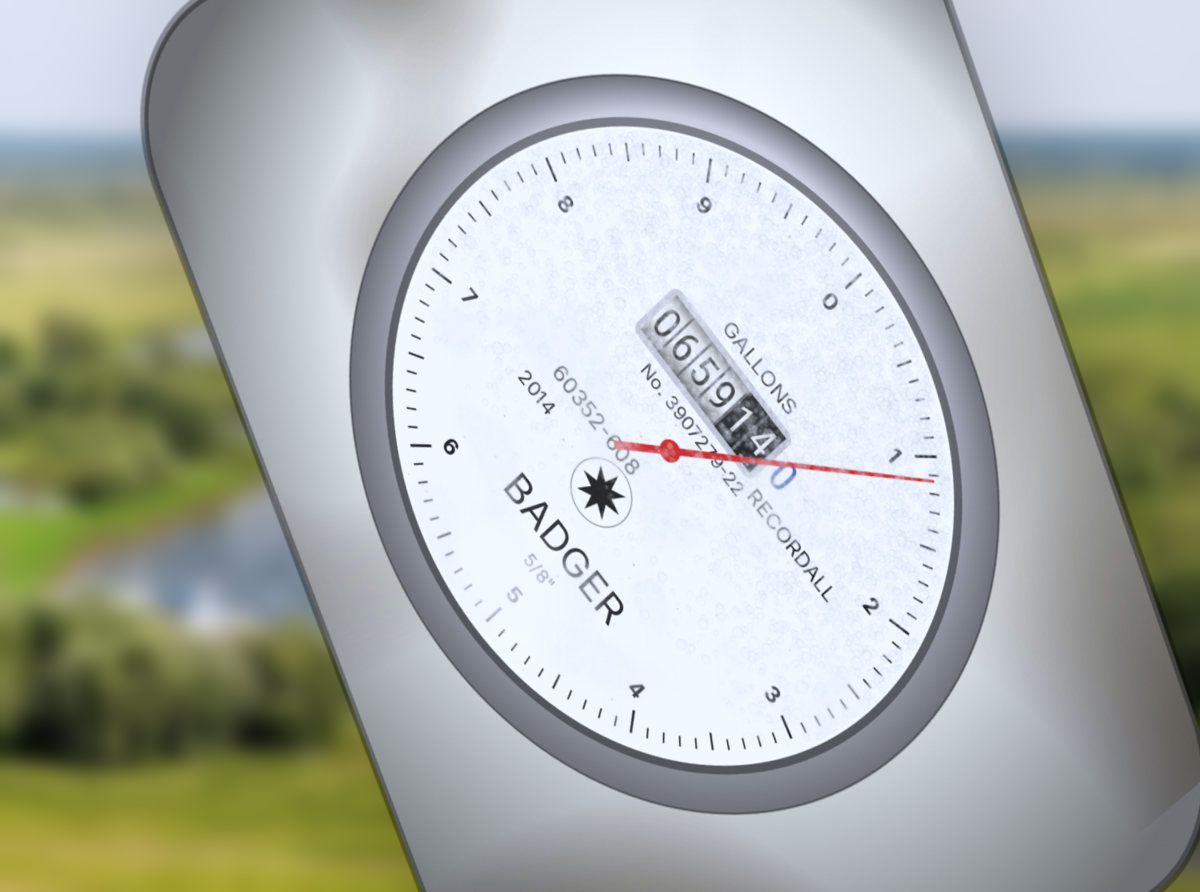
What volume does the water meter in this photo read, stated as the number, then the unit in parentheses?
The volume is 659141.1 (gal)
